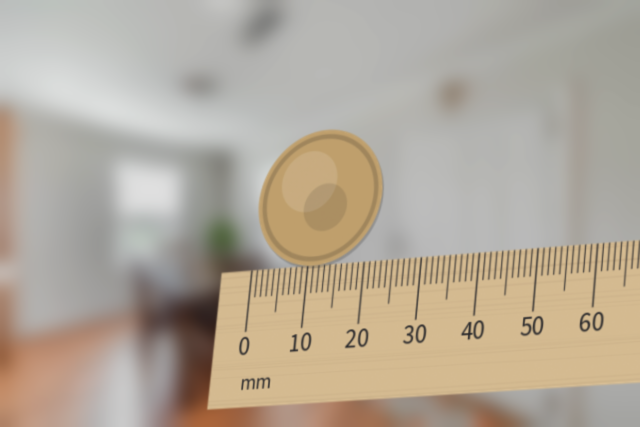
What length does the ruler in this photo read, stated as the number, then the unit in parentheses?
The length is 22 (mm)
